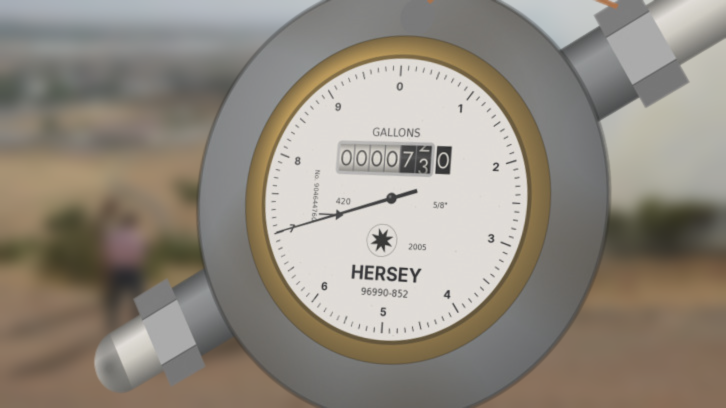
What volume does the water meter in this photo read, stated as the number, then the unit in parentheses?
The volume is 727.0 (gal)
